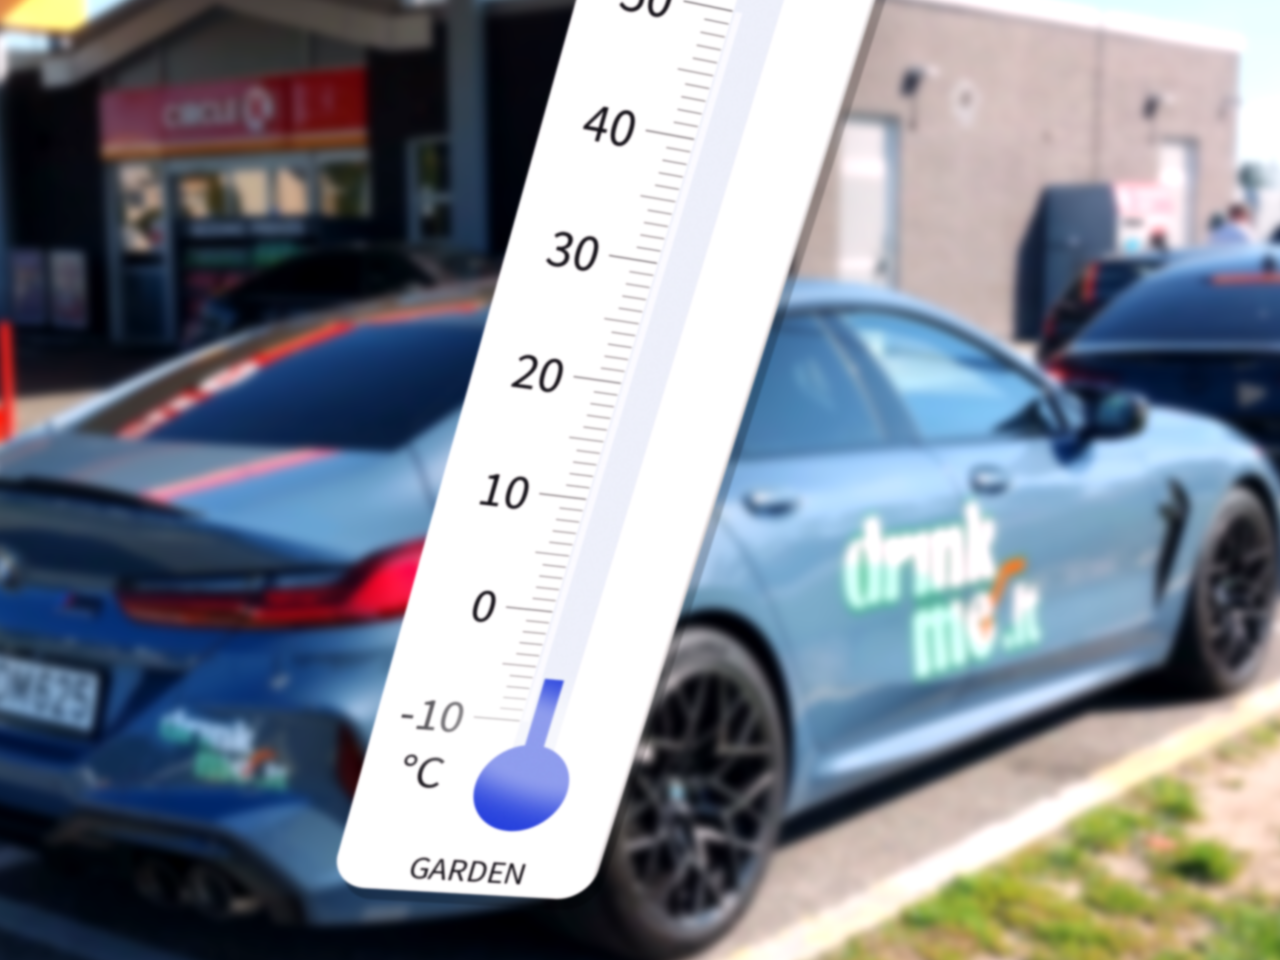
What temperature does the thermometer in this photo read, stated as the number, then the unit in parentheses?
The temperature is -6 (°C)
